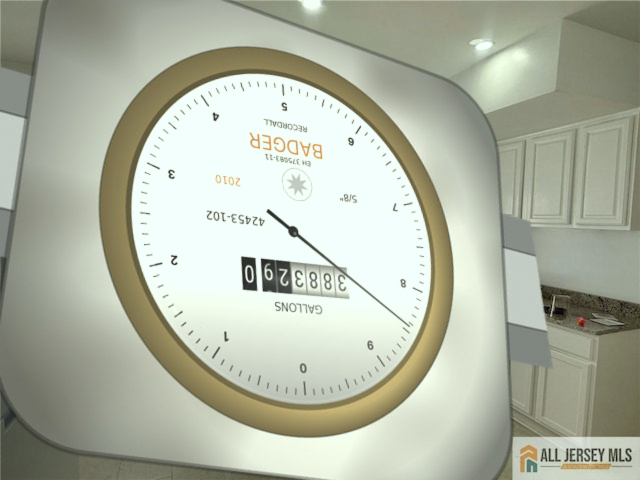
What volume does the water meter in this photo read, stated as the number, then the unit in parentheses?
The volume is 3883288.4 (gal)
